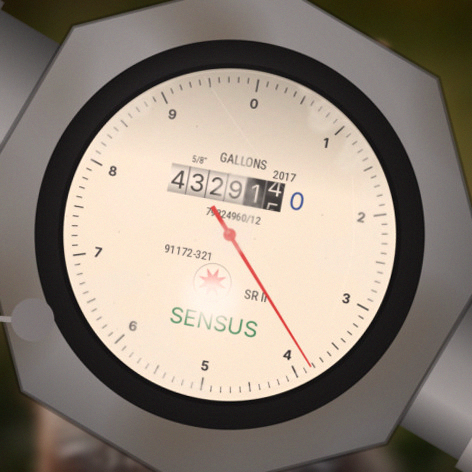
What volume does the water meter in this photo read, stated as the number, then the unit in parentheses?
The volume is 4329143.8 (gal)
